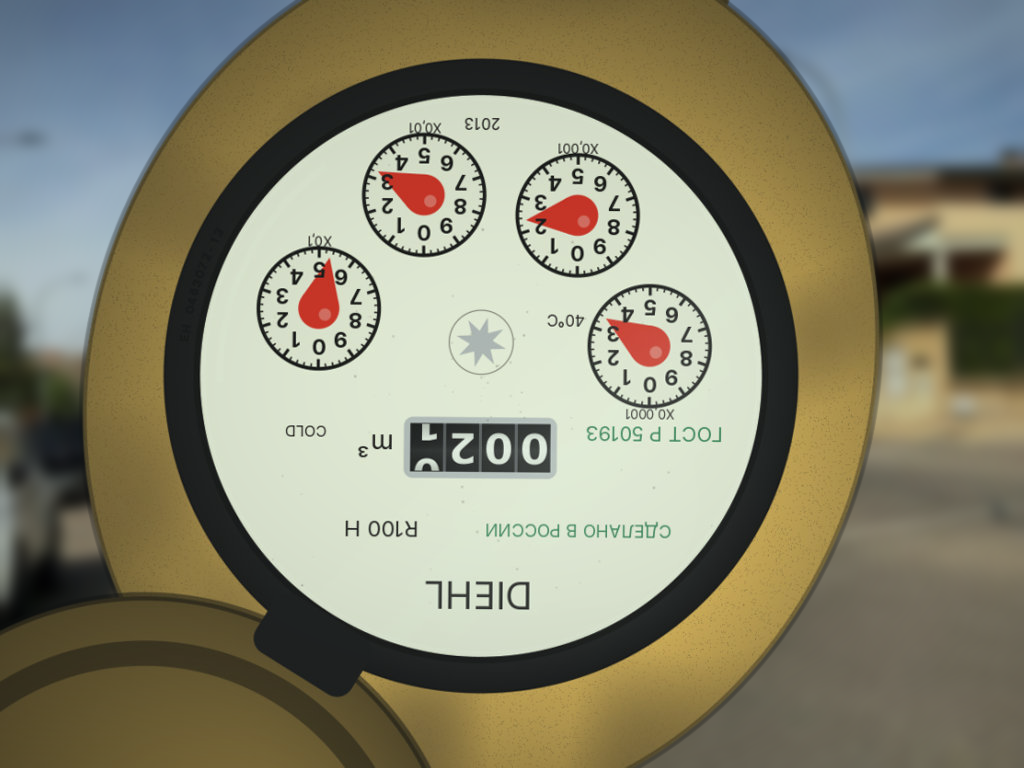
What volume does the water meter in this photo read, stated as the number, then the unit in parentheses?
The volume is 20.5323 (m³)
